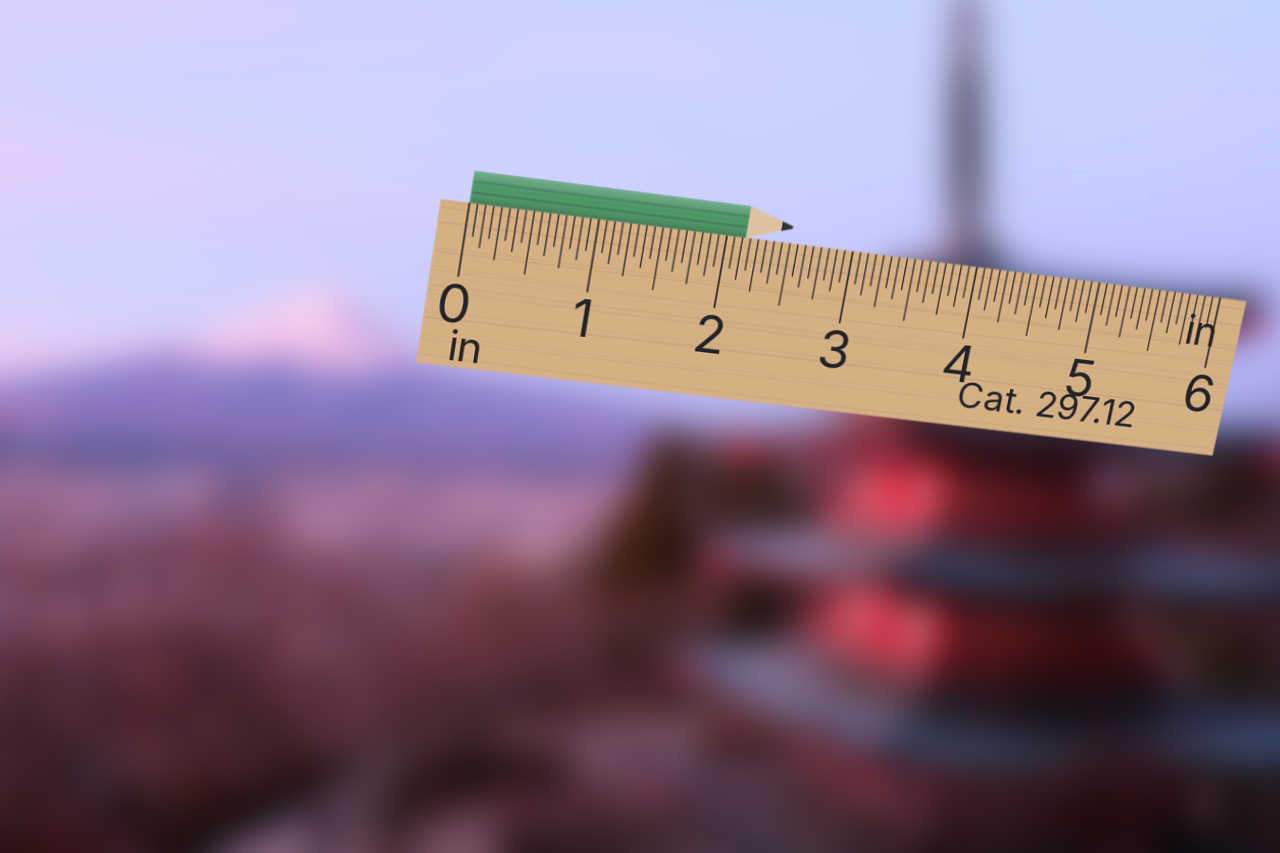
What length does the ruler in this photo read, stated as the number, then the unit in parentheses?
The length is 2.5 (in)
